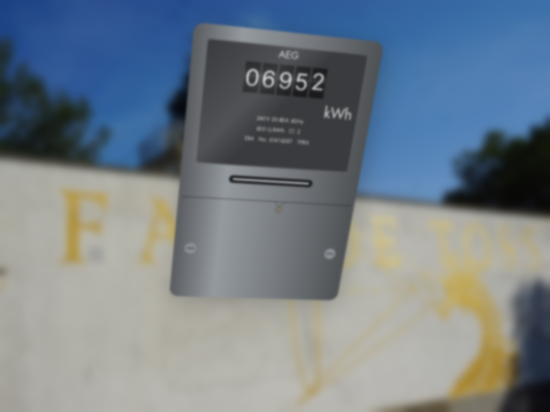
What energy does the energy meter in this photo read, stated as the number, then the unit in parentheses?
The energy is 6952 (kWh)
